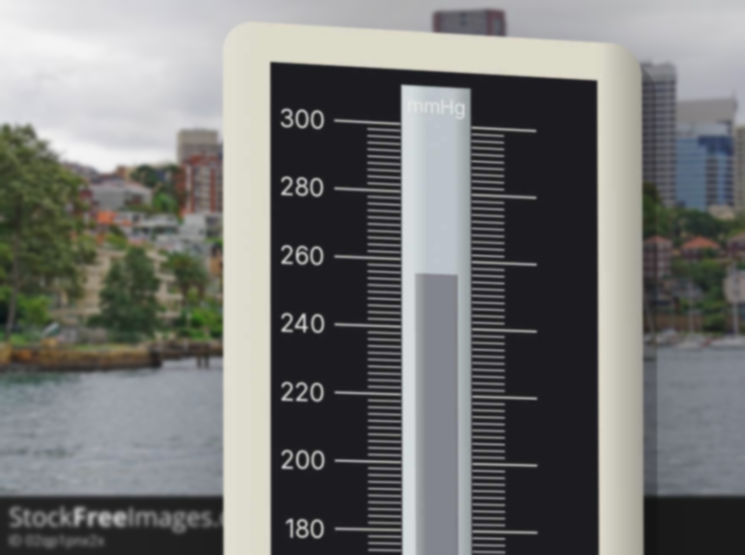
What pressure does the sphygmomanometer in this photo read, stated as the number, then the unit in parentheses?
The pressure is 256 (mmHg)
